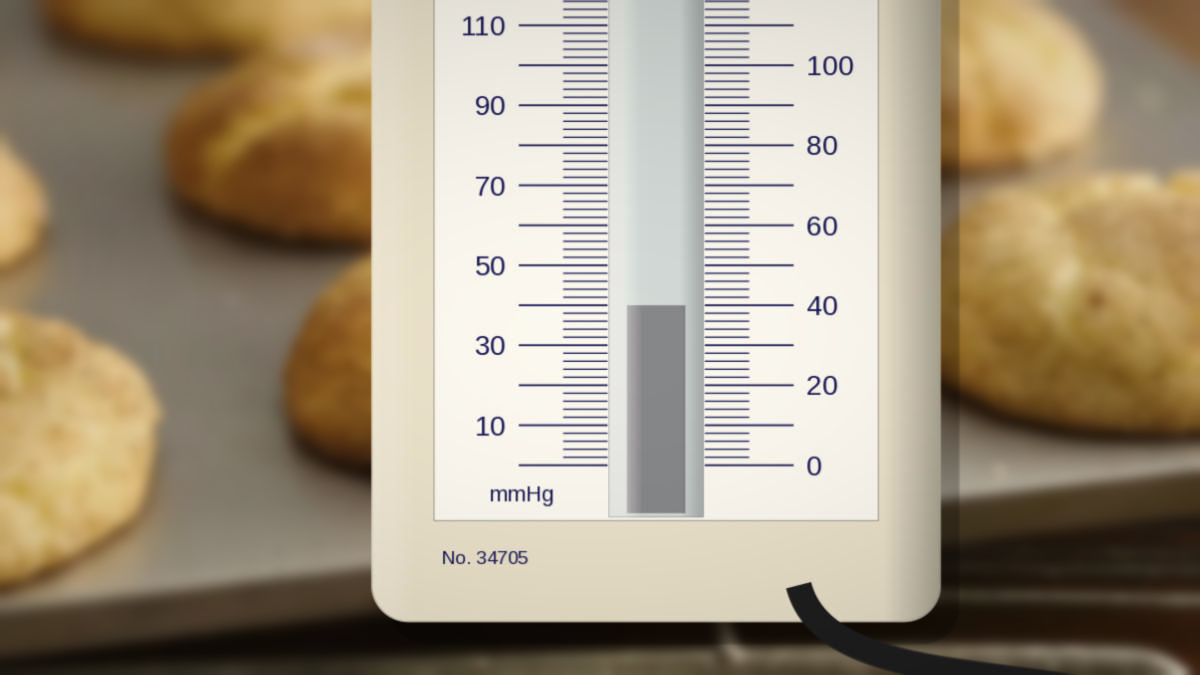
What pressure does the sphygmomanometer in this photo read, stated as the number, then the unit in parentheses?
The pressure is 40 (mmHg)
